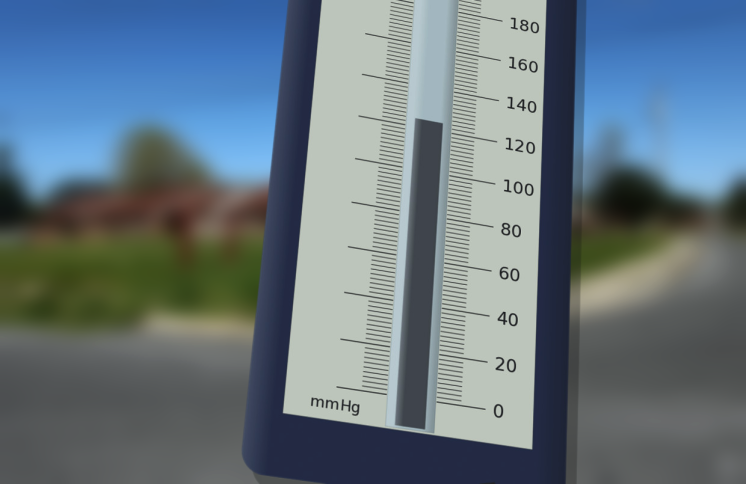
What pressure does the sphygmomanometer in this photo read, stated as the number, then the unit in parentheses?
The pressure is 124 (mmHg)
